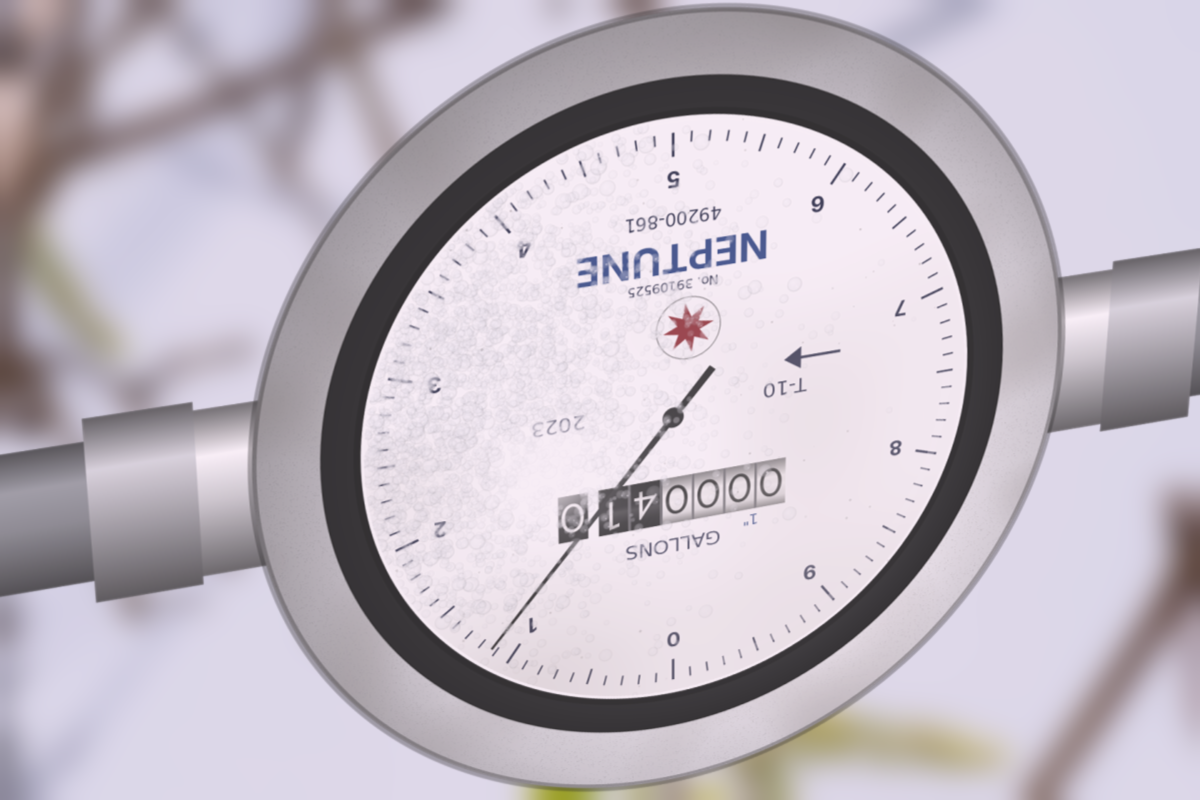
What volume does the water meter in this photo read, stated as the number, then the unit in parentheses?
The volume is 411.1 (gal)
